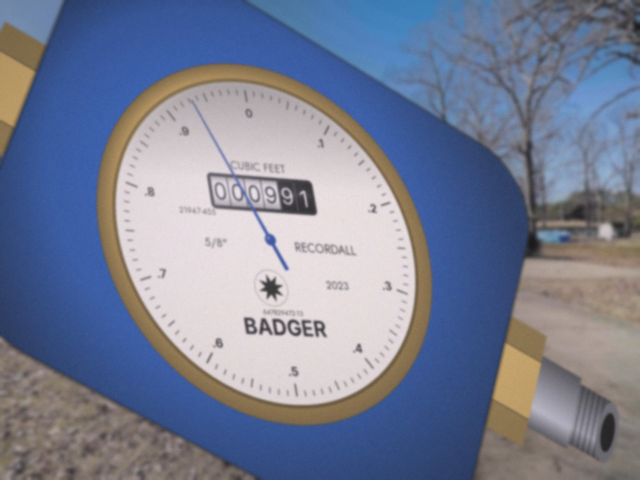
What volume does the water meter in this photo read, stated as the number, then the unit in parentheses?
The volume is 990.93 (ft³)
